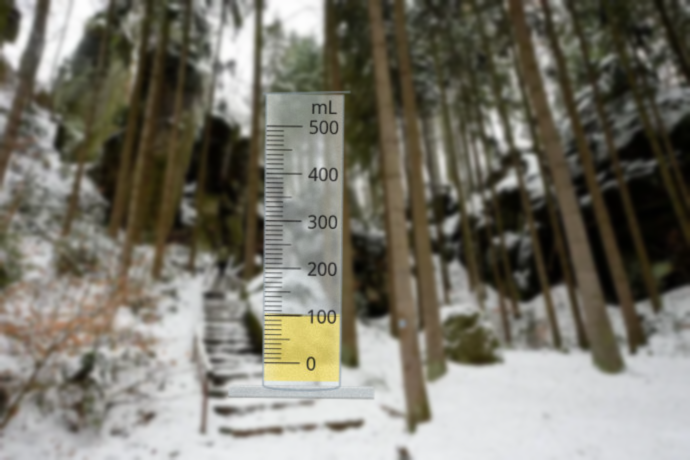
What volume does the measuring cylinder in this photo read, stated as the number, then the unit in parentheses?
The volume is 100 (mL)
